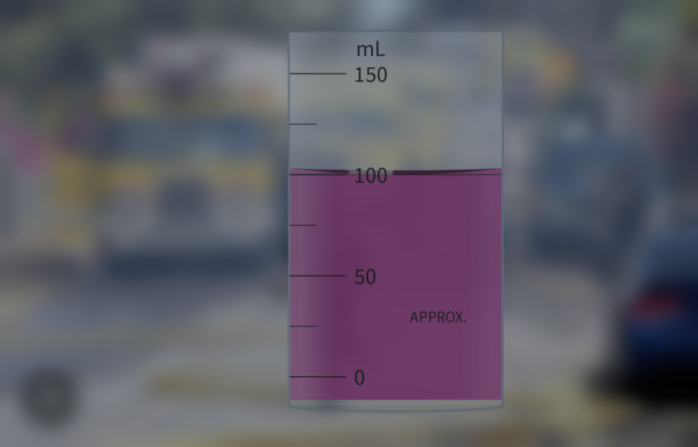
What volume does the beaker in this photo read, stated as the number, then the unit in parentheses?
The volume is 100 (mL)
